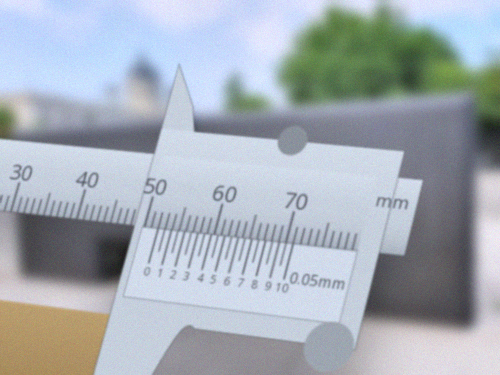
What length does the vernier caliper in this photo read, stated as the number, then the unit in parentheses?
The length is 52.0 (mm)
